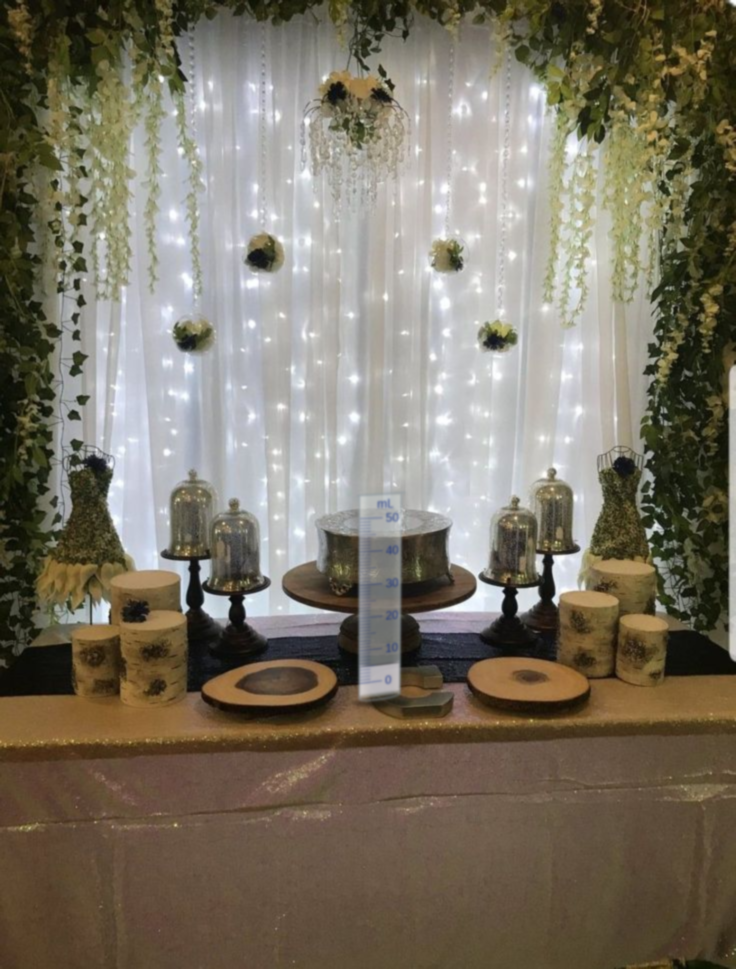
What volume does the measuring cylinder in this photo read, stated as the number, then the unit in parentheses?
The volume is 5 (mL)
